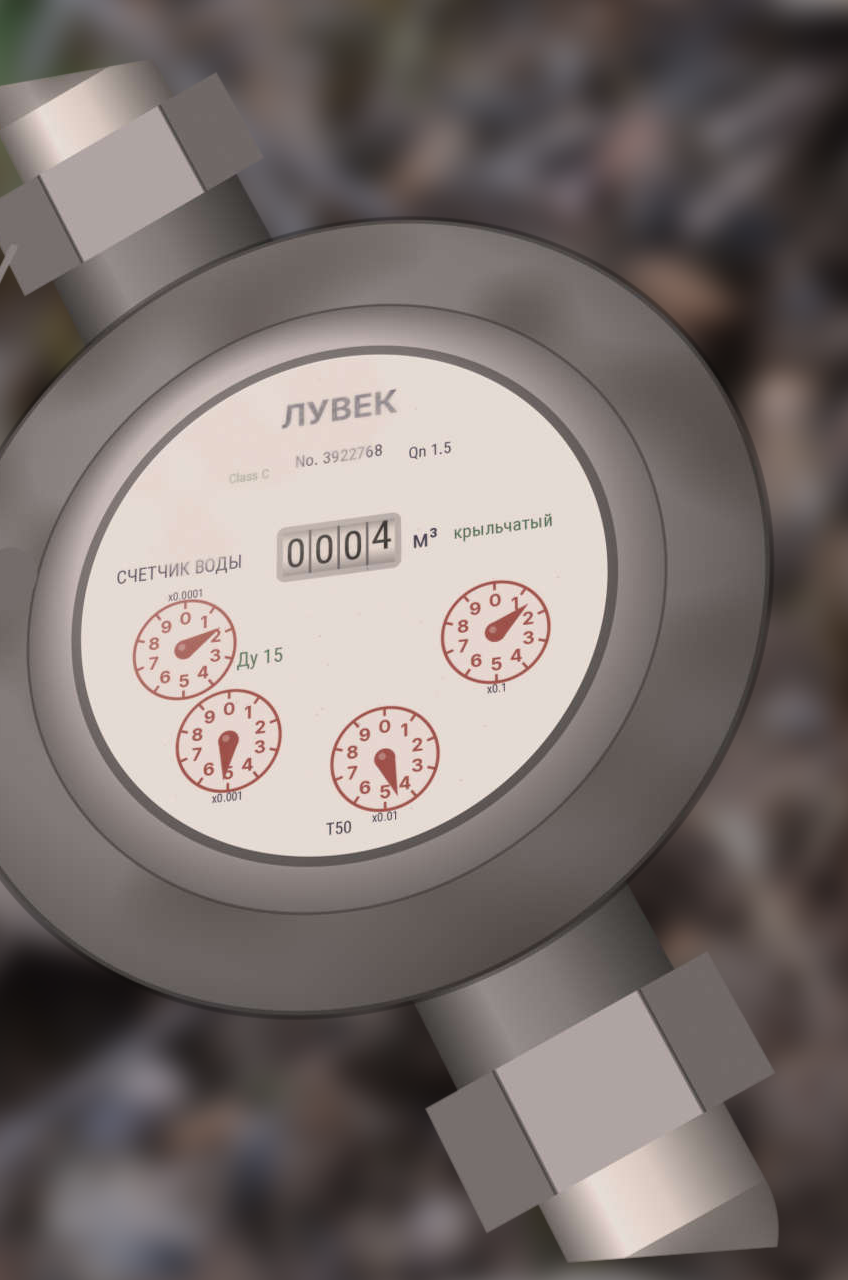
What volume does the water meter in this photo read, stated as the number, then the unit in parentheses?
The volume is 4.1451 (m³)
